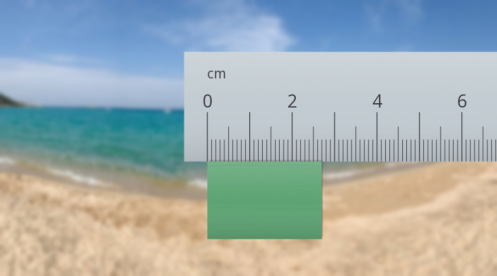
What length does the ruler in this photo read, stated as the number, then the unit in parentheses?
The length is 2.7 (cm)
